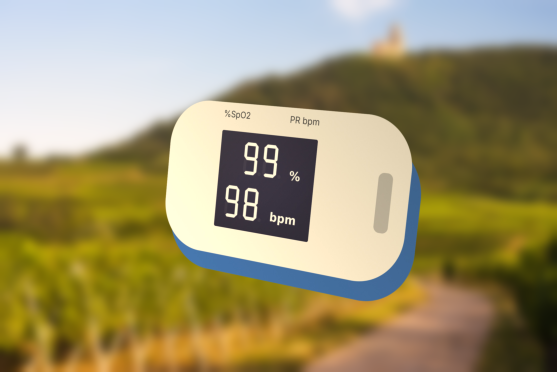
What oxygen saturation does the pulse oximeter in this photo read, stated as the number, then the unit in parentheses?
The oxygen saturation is 99 (%)
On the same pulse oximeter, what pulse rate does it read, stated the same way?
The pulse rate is 98 (bpm)
